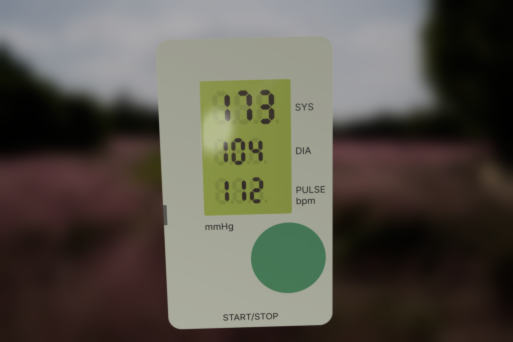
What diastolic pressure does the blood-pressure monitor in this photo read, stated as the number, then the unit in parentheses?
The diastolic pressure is 104 (mmHg)
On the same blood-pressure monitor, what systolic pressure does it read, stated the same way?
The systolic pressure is 173 (mmHg)
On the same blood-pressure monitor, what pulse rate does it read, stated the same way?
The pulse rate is 112 (bpm)
